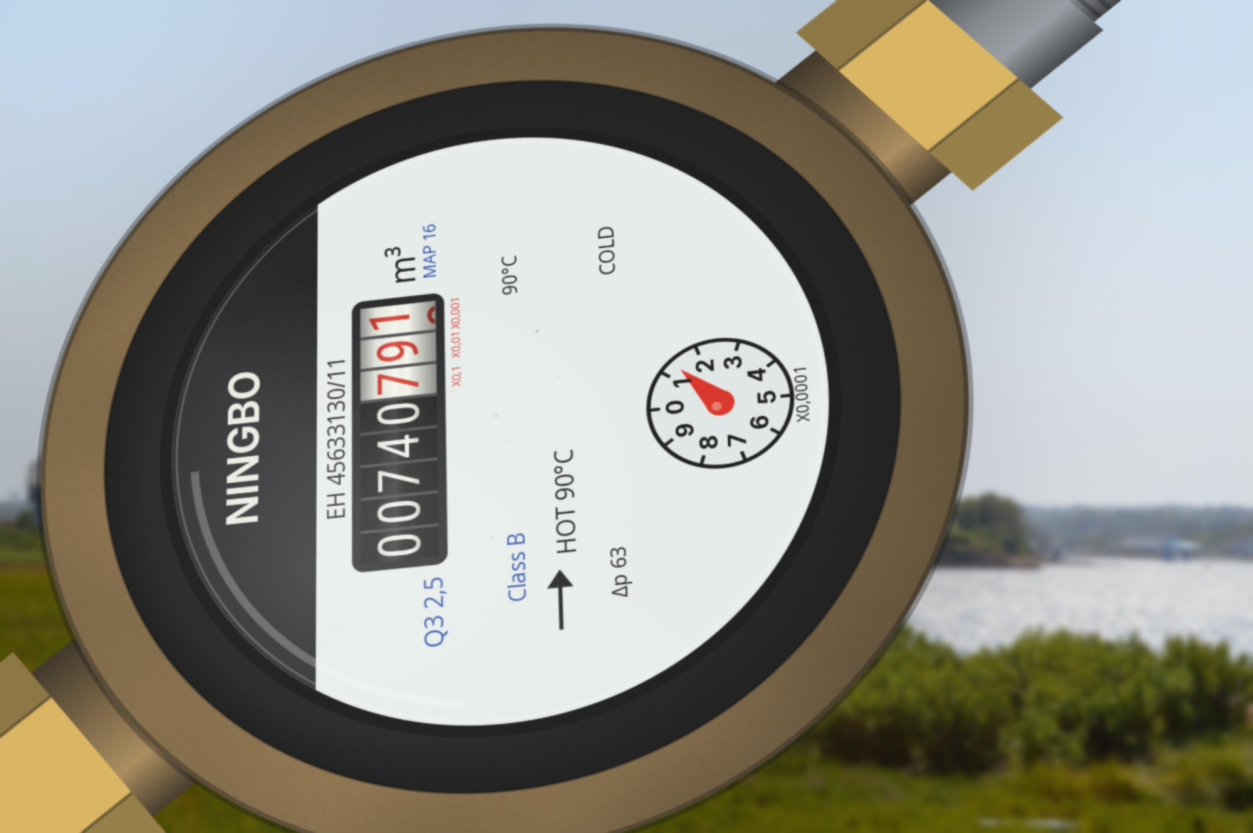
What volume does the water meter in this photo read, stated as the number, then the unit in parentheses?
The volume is 740.7911 (m³)
